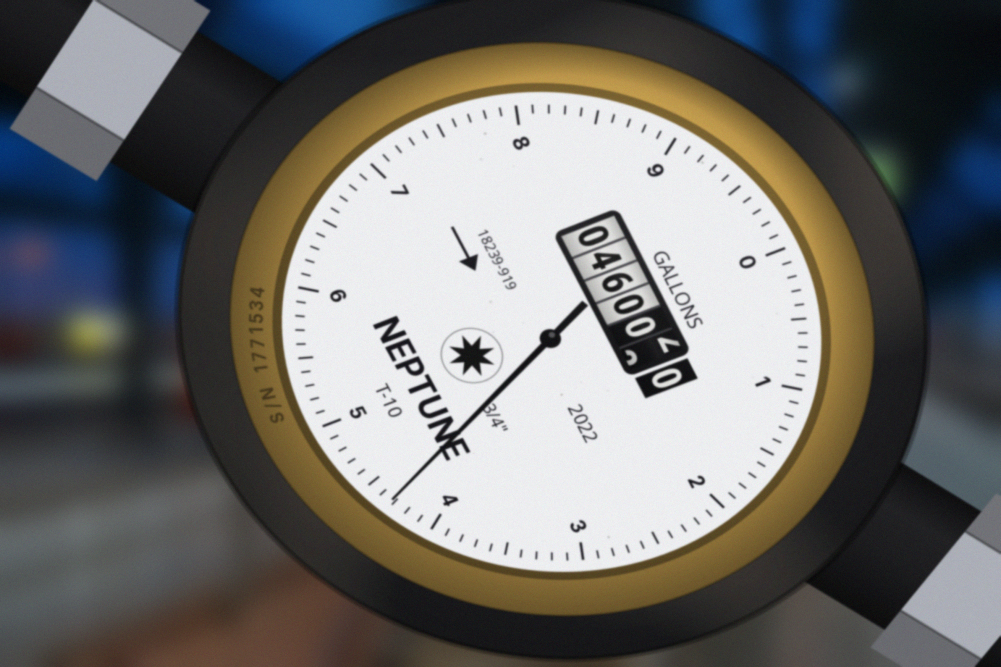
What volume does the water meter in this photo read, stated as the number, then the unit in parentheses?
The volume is 460024.3 (gal)
